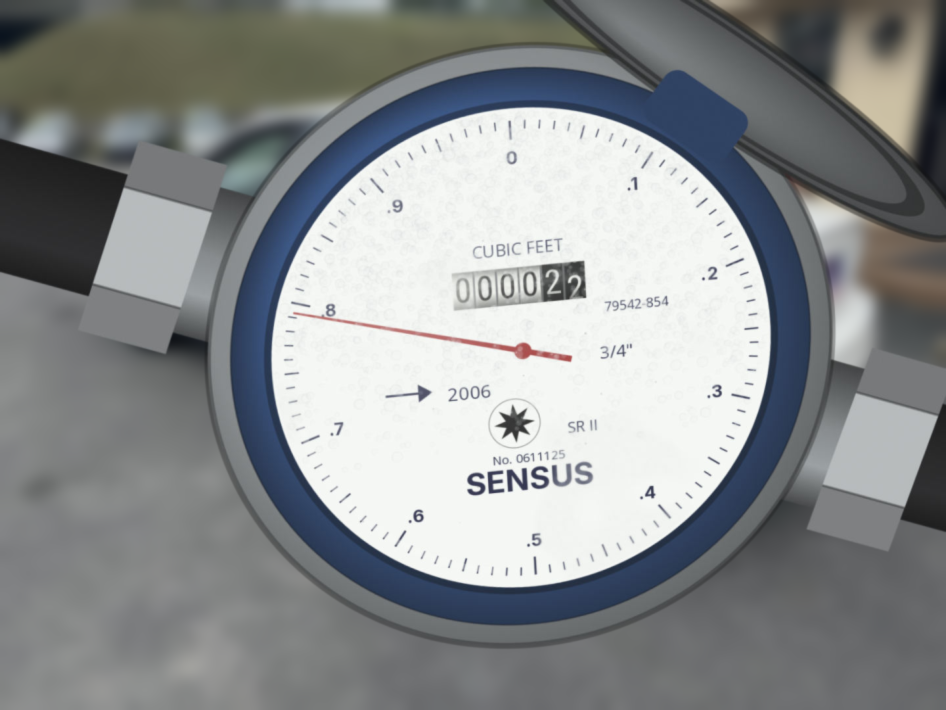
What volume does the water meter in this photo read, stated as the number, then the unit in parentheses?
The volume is 21.79 (ft³)
